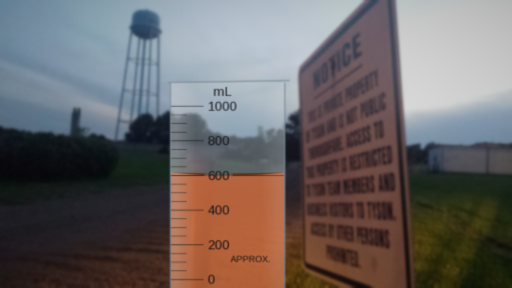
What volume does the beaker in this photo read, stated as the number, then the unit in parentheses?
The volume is 600 (mL)
